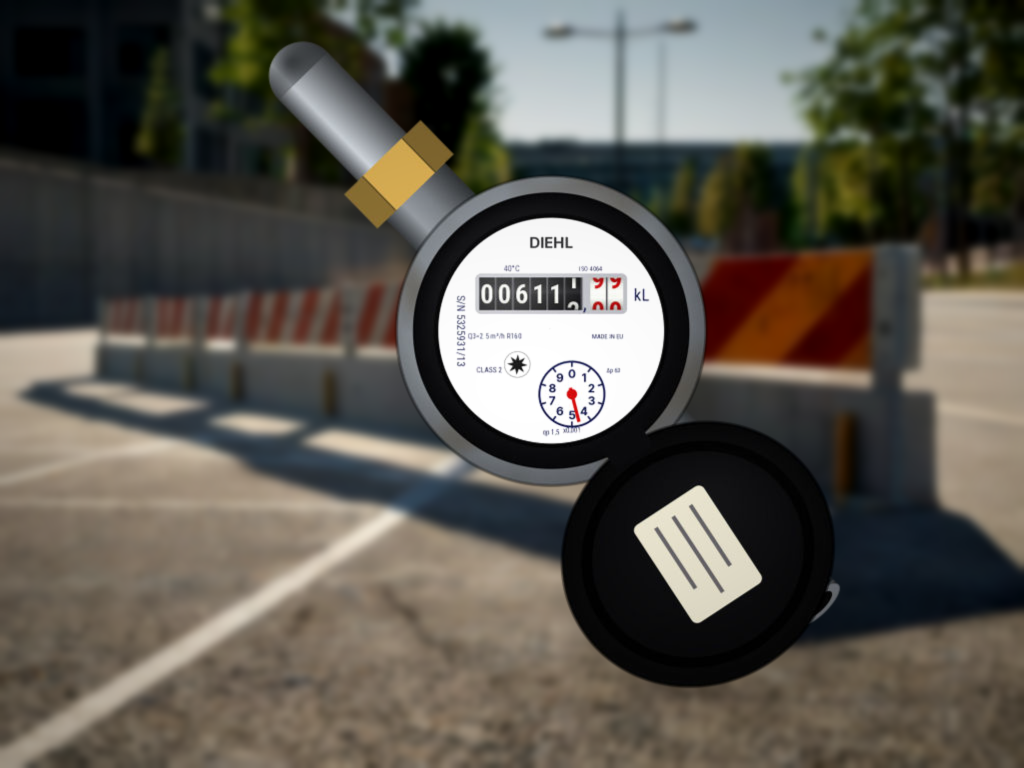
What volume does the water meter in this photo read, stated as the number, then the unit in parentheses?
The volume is 6111.994 (kL)
